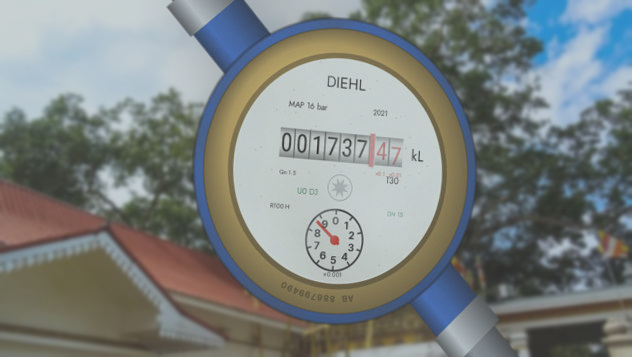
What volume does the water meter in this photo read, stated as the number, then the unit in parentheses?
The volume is 1737.468 (kL)
